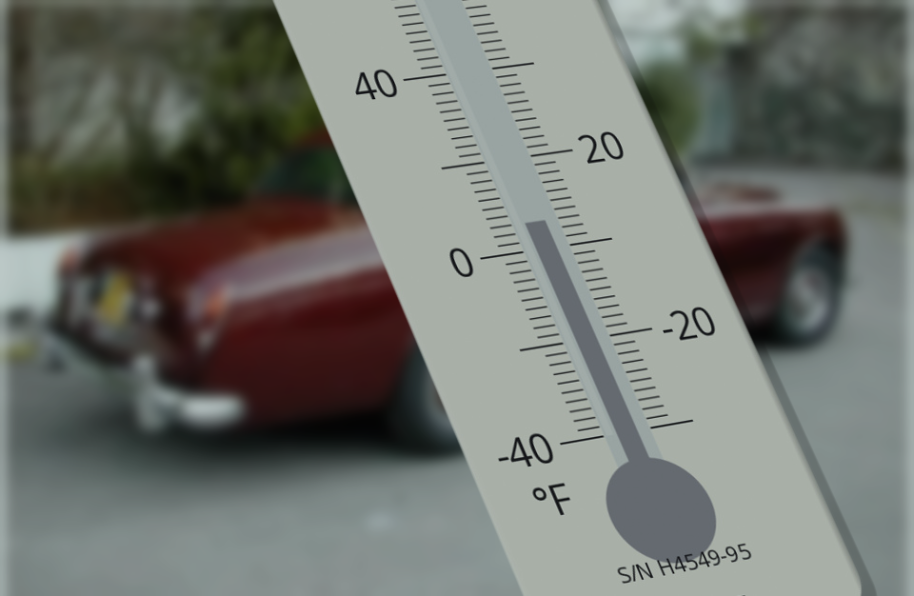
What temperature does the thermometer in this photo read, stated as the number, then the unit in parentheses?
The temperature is 6 (°F)
